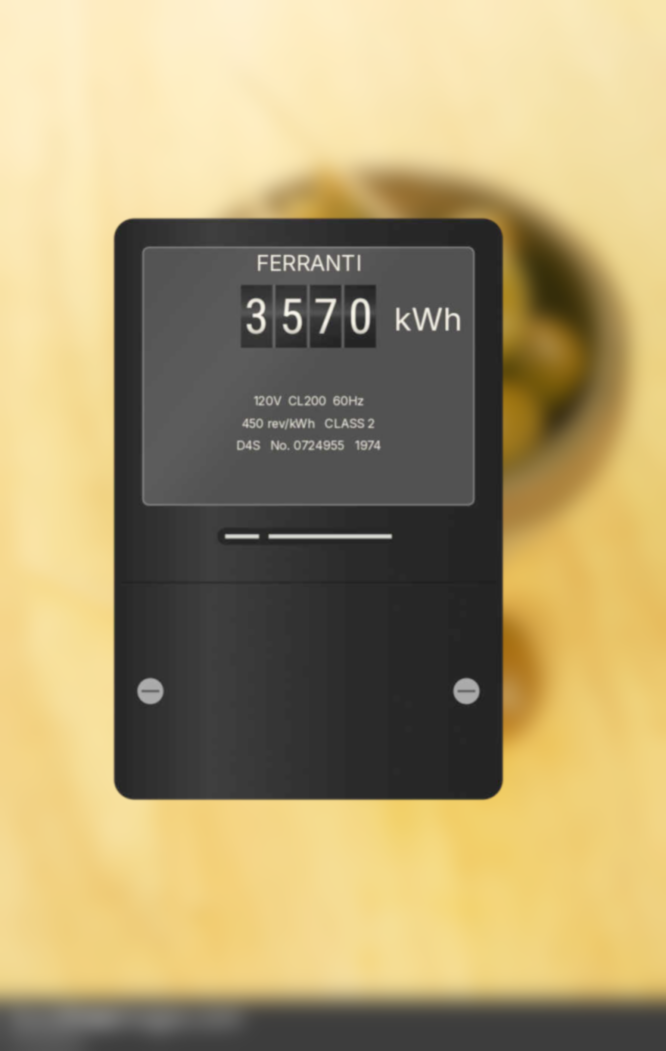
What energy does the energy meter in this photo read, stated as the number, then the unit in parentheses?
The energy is 3570 (kWh)
